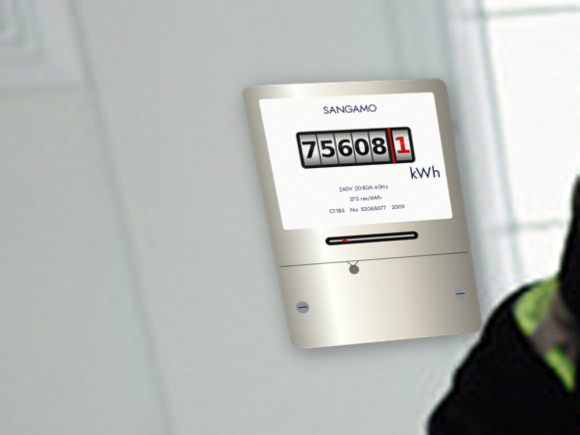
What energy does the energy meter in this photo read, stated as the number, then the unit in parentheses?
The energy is 75608.1 (kWh)
